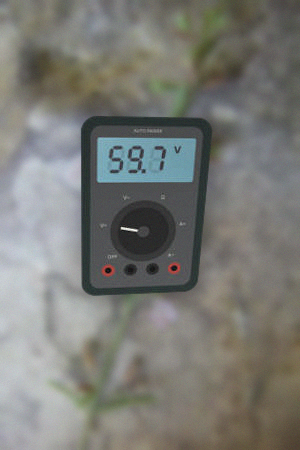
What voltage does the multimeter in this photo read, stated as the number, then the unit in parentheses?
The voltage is 59.7 (V)
